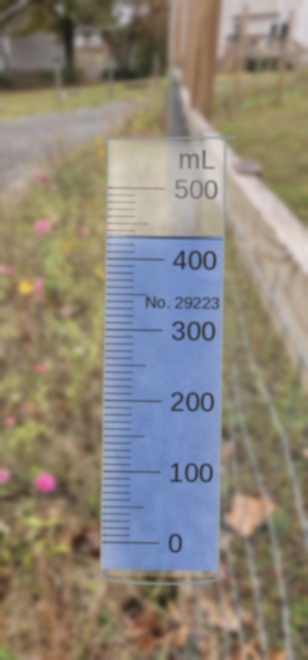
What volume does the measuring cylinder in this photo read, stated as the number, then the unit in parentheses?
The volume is 430 (mL)
